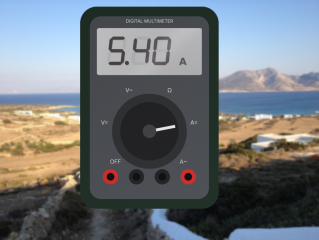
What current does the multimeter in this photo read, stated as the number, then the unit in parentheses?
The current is 5.40 (A)
